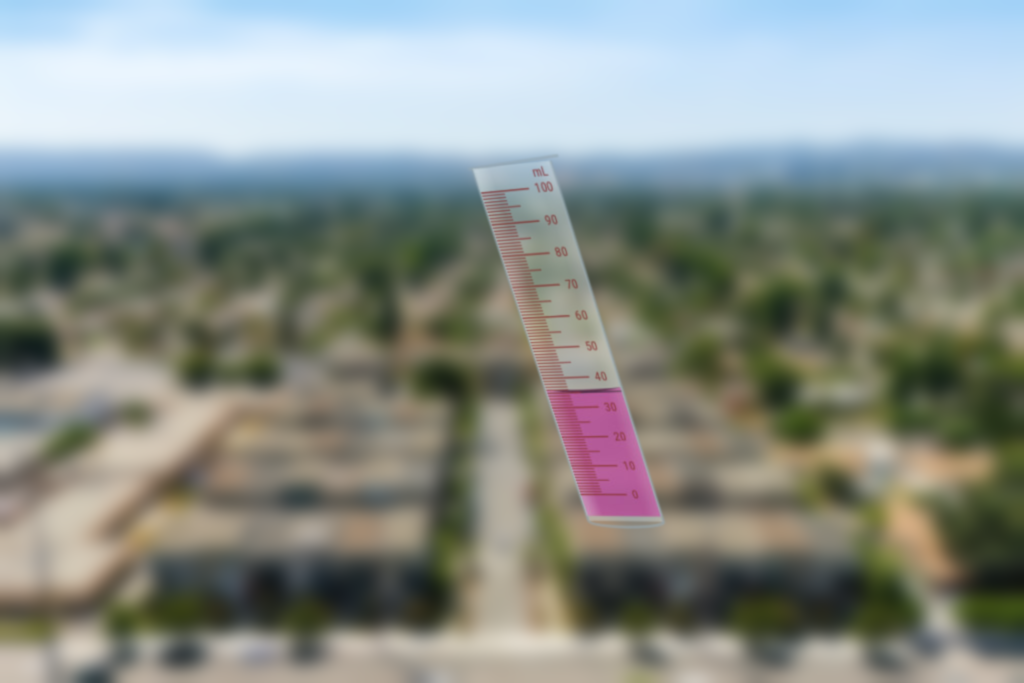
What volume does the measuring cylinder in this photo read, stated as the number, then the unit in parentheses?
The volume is 35 (mL)
